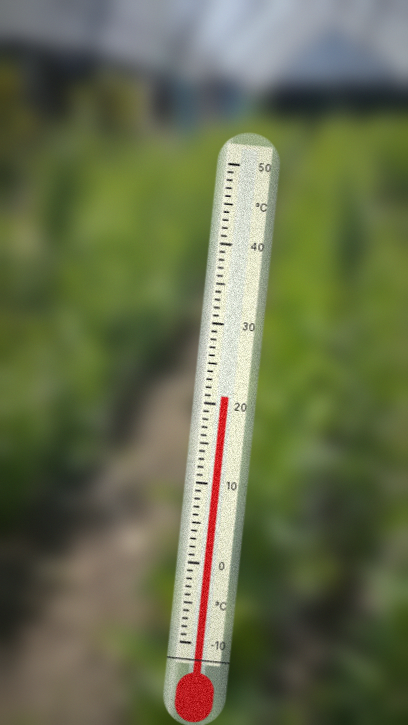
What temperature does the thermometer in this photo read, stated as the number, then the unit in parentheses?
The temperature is 21 (°C)
